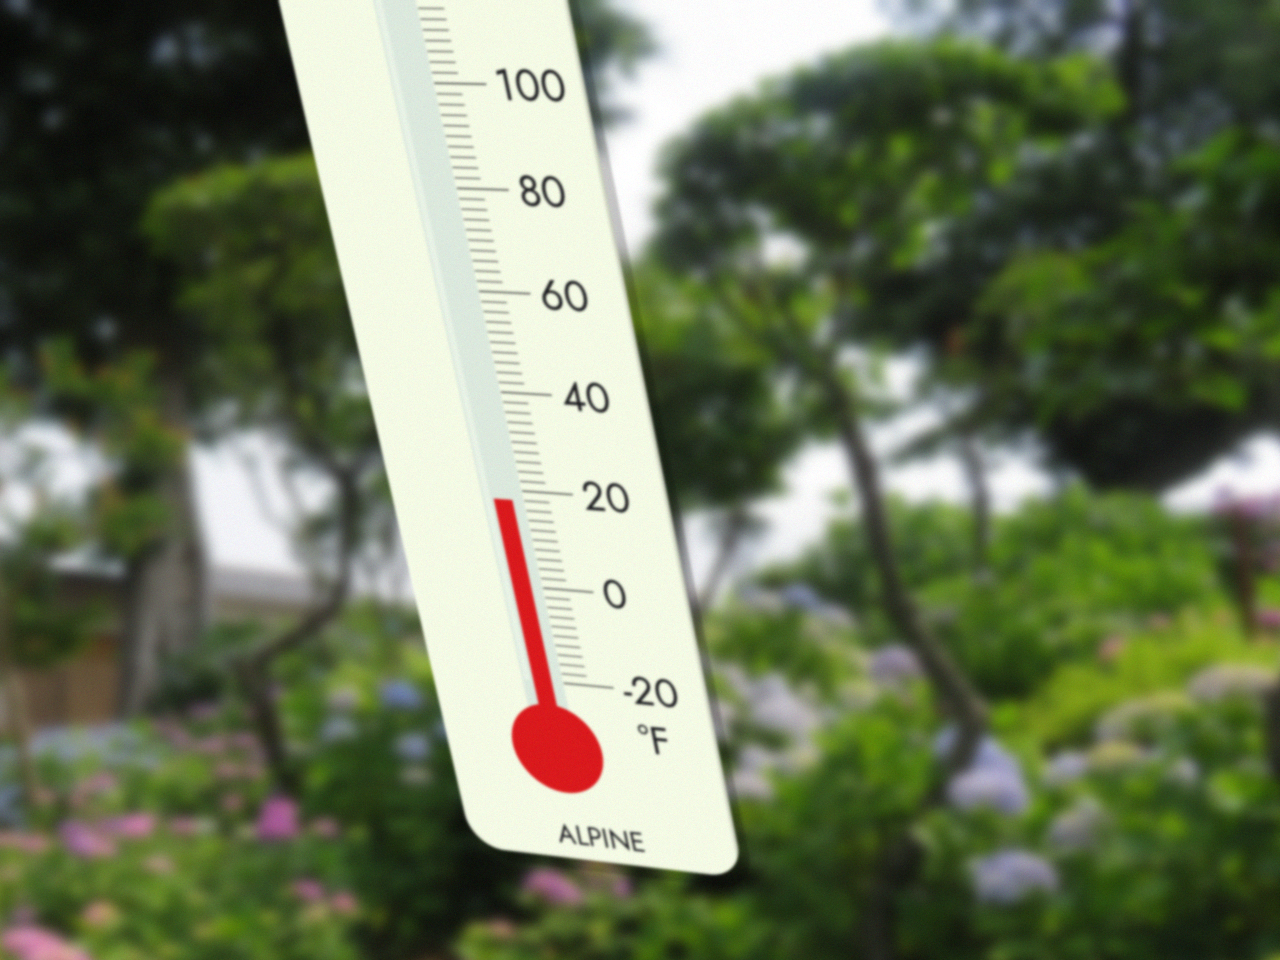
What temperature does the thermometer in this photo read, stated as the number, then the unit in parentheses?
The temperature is 18 (°F)
